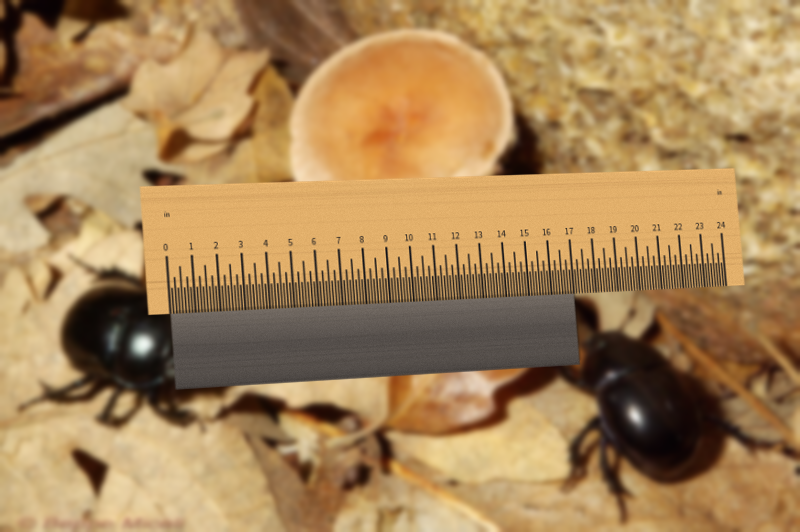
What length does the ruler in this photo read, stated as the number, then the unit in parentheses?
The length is 17 (in)
